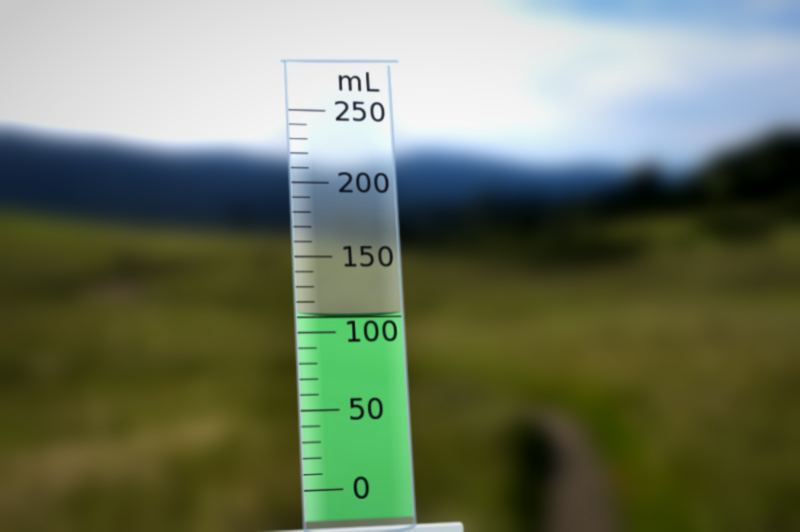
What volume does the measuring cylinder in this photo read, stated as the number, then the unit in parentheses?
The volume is 110 (mL)
